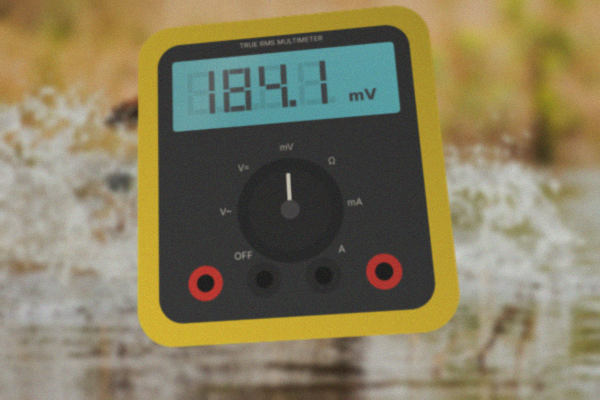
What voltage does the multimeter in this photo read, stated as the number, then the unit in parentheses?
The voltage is 184.1 (mV)
